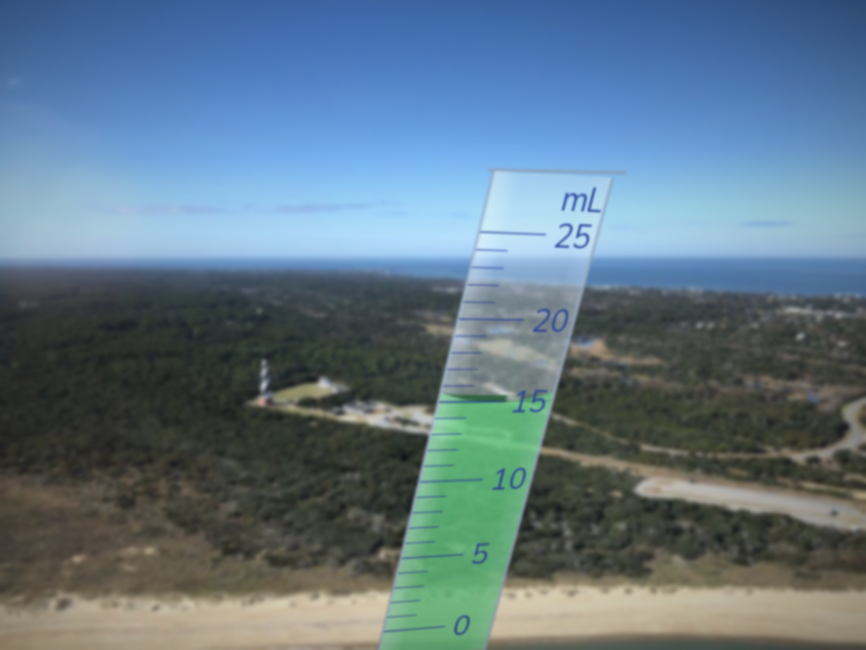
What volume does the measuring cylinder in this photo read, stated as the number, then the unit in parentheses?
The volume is 15 (mL)
